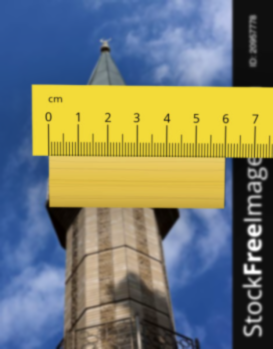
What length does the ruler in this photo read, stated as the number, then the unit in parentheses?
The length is 6 (cm)
